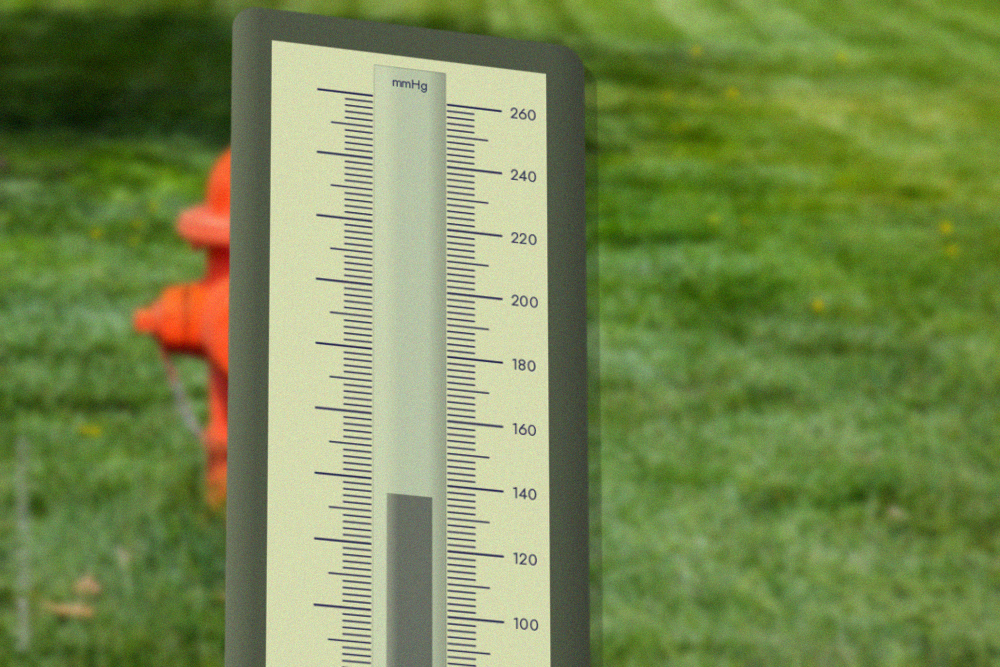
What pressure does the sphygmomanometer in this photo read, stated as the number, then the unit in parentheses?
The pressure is 136 (mmHg)
